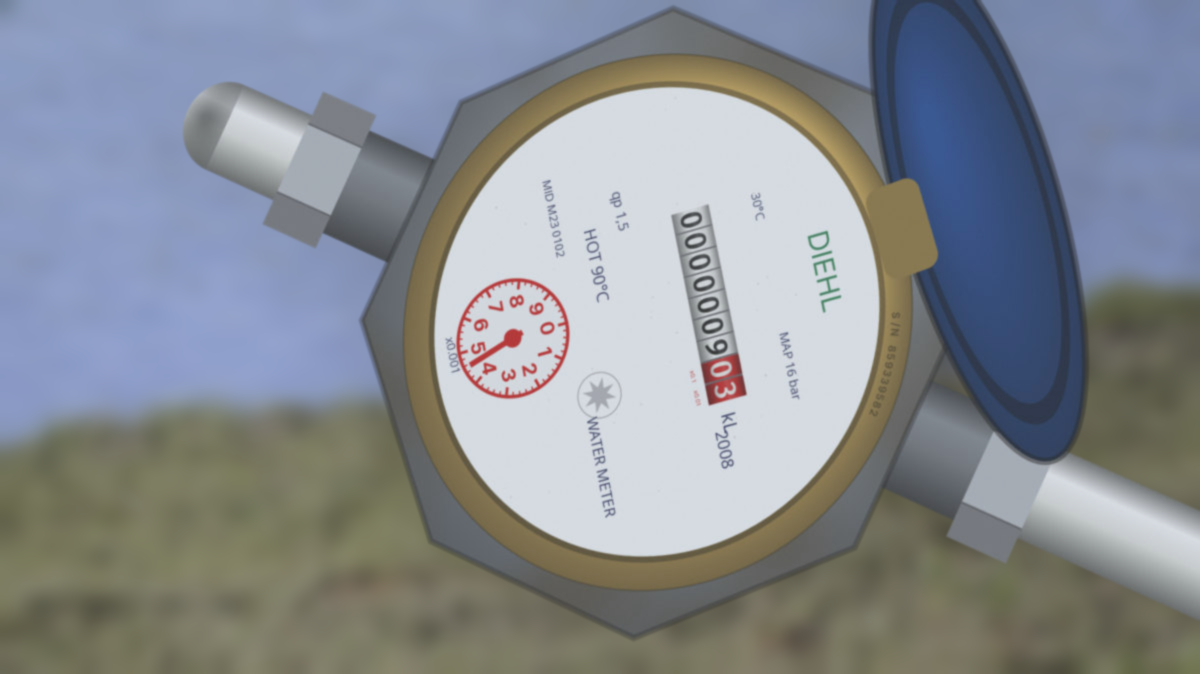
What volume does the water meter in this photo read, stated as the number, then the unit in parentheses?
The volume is 9.034 (kL)
